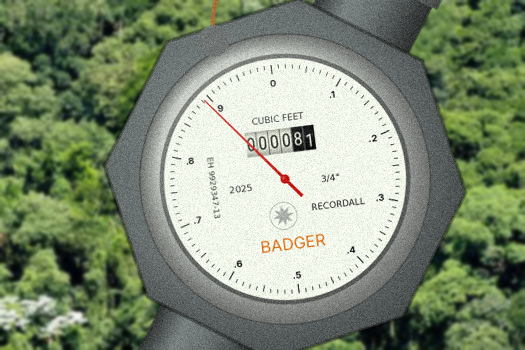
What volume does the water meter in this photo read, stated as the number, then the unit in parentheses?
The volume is 80.89 (ft³)
